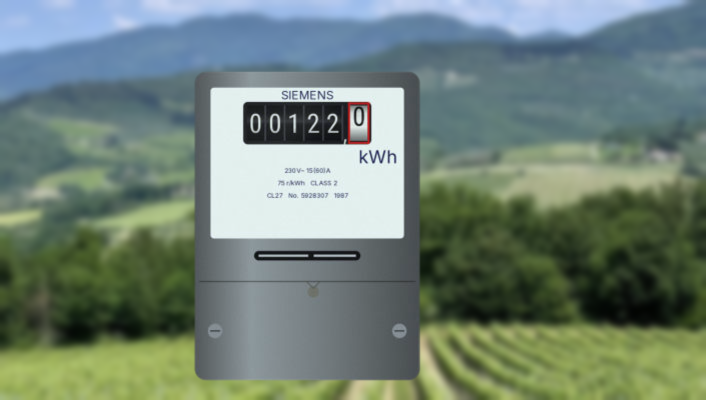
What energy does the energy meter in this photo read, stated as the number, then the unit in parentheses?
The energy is 122.0 (kWh)
